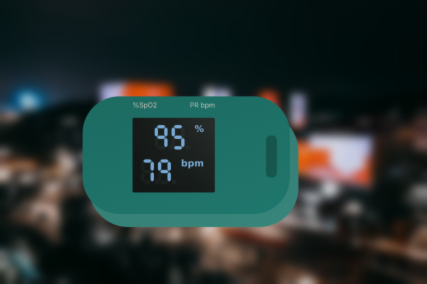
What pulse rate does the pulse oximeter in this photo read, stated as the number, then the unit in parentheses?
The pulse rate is 79 (bpm)
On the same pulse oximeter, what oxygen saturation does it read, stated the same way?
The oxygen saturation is 95 (%)
